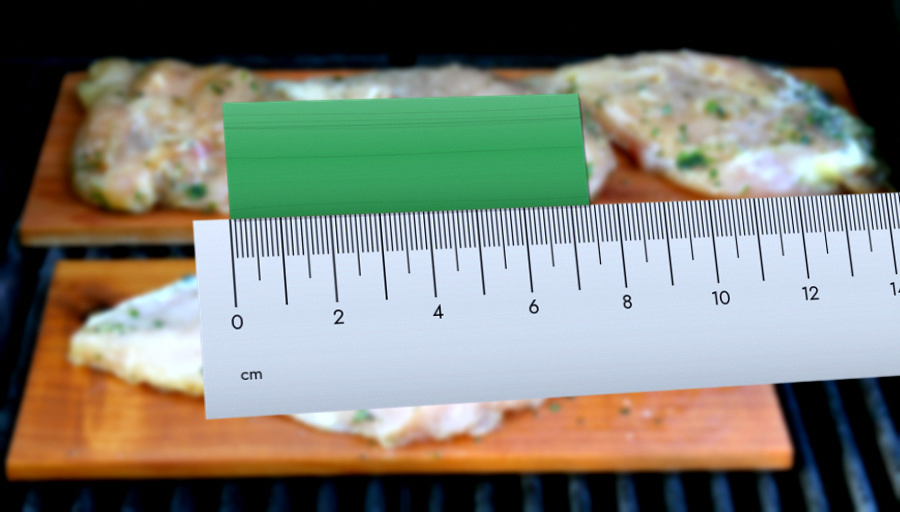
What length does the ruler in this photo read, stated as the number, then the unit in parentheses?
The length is 7.4 (cm)
